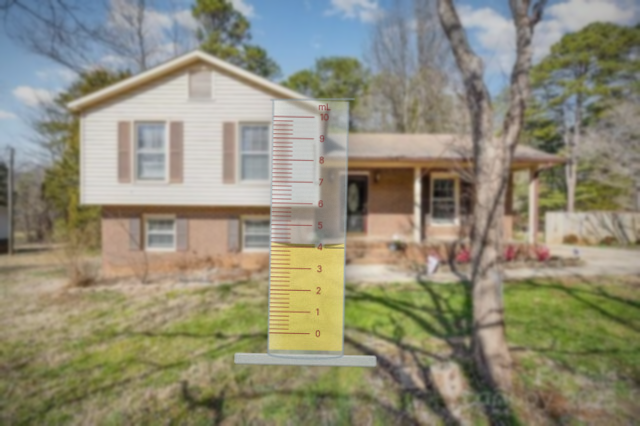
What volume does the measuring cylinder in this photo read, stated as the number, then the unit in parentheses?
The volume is 4 (mL)
